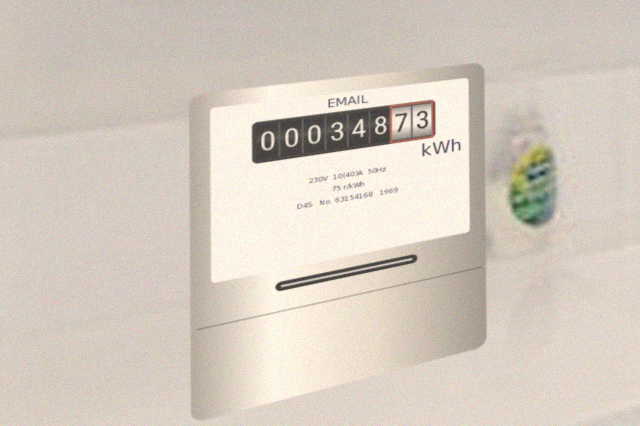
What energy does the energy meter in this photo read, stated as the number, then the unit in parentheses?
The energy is 348.73 (kWh)
